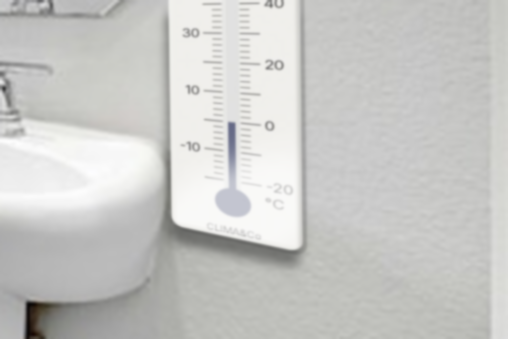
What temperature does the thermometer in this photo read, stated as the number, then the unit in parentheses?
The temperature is 0 (°C)
